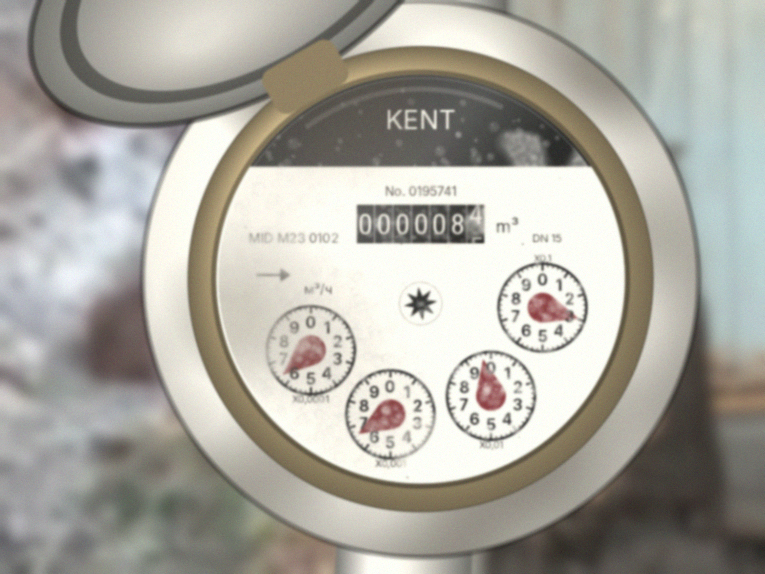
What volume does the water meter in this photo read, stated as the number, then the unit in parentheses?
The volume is 84.2966 (m³)
